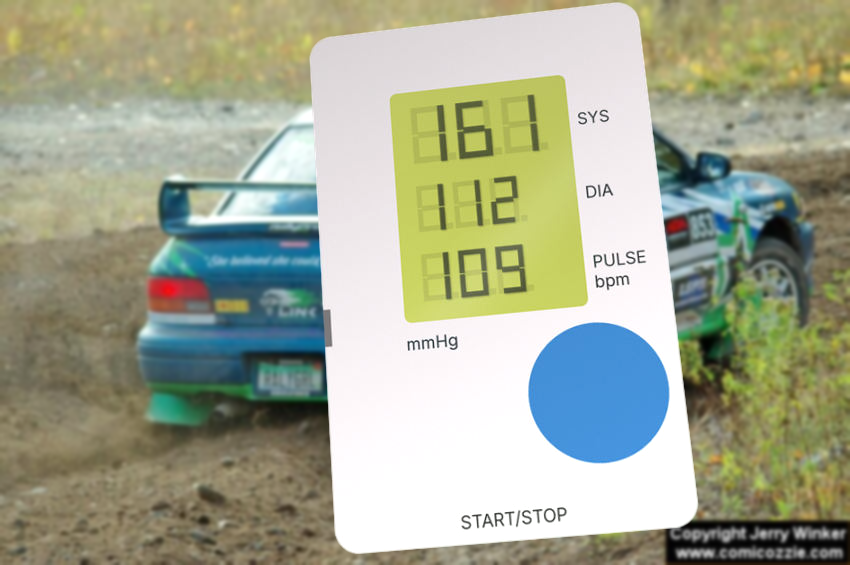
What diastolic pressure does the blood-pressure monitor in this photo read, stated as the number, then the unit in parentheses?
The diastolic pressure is 112 (mmHg)
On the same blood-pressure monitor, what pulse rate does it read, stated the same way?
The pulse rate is 109 (bpm)
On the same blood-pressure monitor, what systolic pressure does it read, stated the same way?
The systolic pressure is 161 (mmHg)
